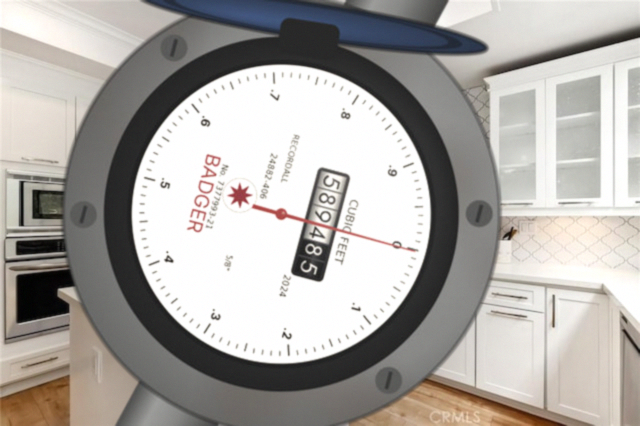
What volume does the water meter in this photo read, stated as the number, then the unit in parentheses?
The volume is 589485.00 (ft³)
